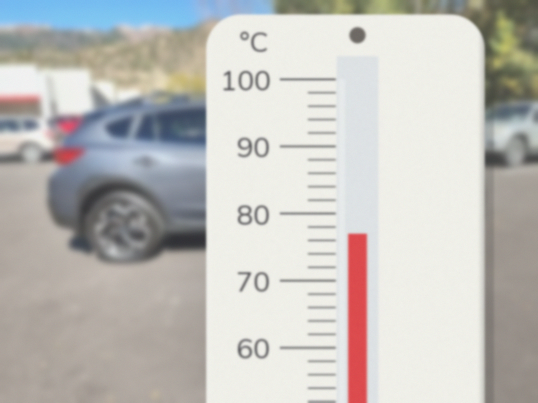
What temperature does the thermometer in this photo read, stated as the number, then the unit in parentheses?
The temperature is 77 (°C)
